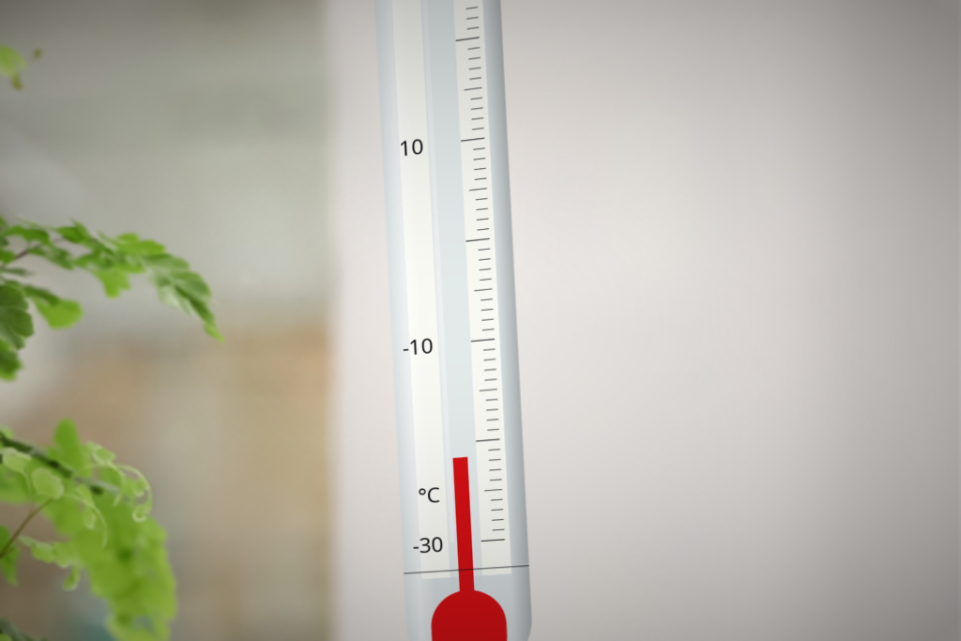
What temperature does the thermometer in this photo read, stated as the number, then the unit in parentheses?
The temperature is -21.5 (°C)
